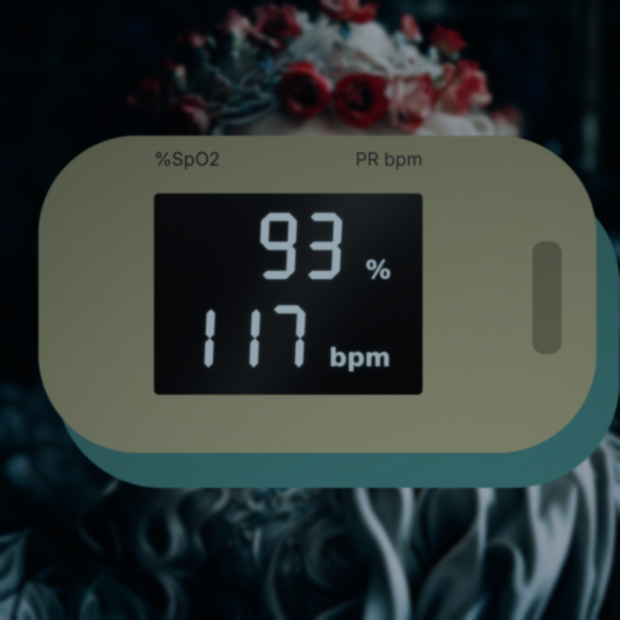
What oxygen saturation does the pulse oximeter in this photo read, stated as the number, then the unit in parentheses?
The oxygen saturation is 93 (%)
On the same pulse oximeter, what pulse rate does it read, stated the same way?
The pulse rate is 117 (bpm)
